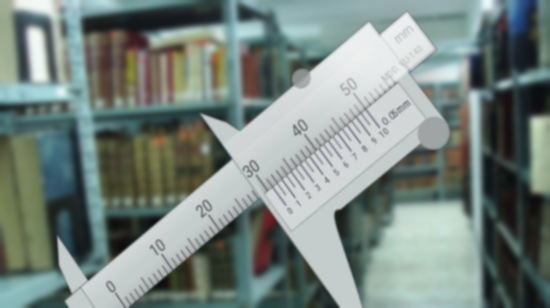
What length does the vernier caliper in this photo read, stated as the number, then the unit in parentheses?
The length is 31.0 (mm)
